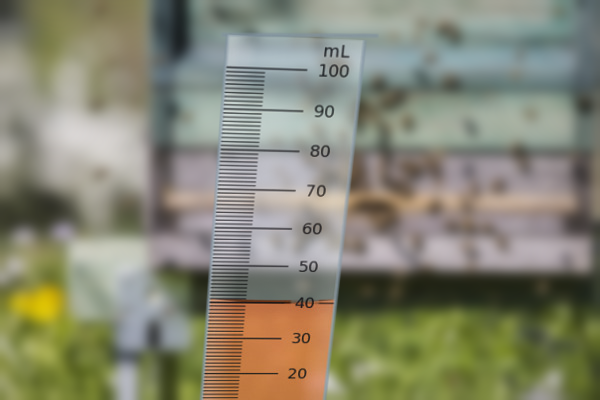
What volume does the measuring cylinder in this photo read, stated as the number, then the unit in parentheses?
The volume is 40 (mL)
